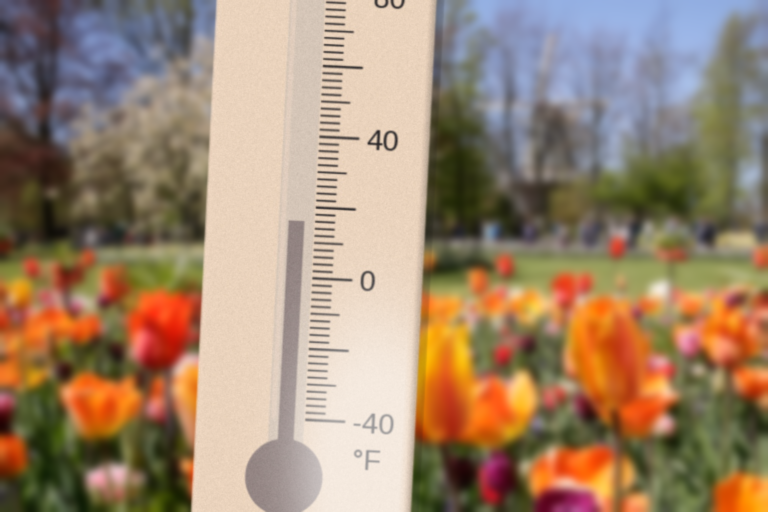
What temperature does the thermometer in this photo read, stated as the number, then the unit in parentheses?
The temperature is 16 (°F)
